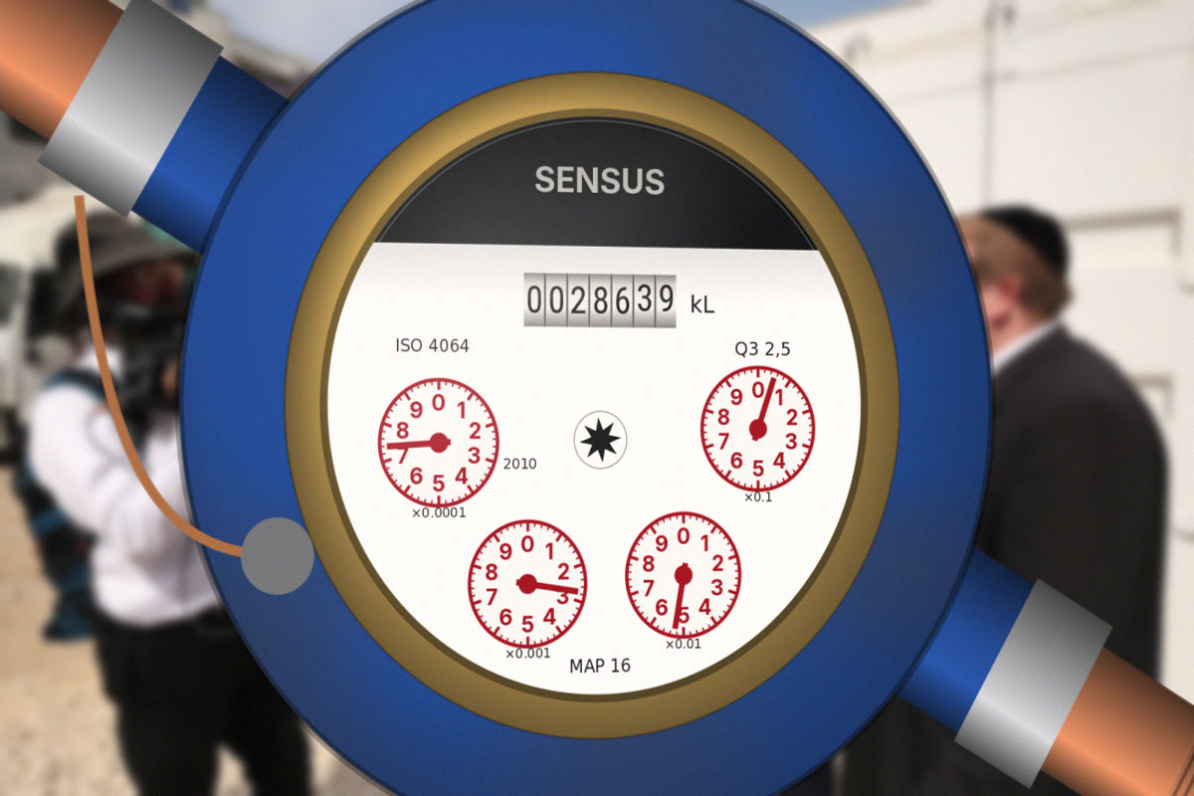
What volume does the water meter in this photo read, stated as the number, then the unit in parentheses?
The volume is 28639.0527 (kL)
